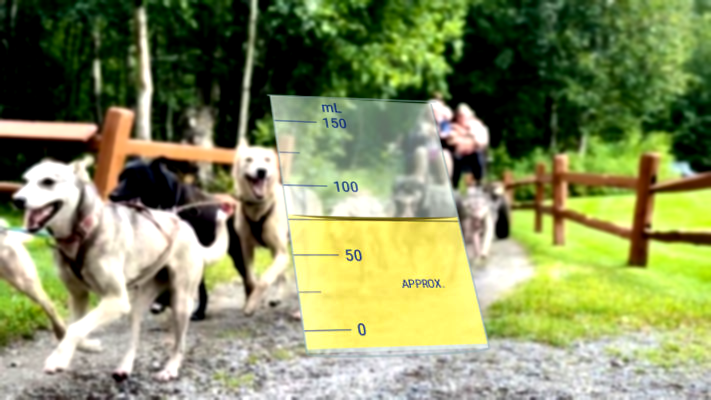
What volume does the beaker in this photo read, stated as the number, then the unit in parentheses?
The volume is 75 (mL)
